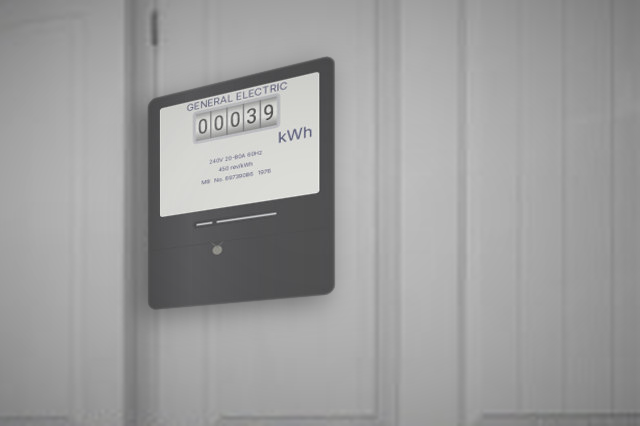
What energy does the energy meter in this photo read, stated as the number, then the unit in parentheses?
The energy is 39 (kWh)
